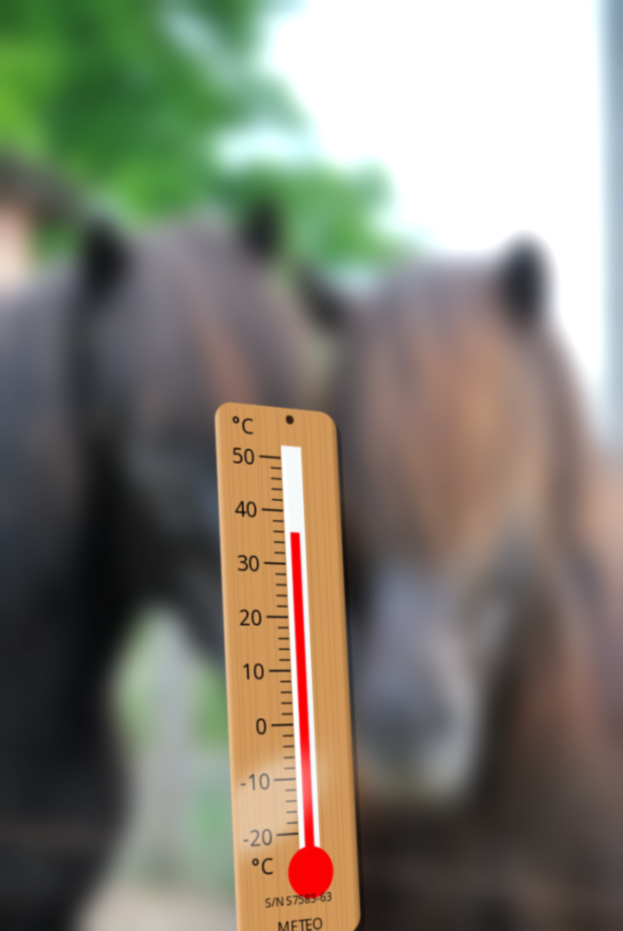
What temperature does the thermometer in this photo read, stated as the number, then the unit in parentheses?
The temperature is 36 (°C)
